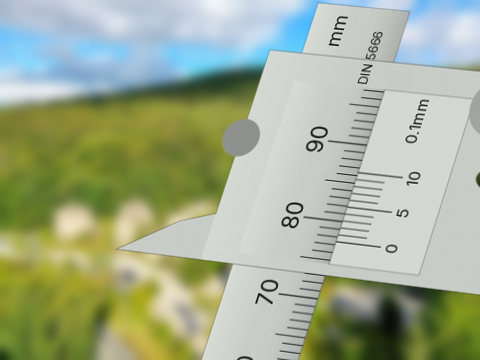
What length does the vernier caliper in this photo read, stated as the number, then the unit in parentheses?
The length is 77.4 (mm)
